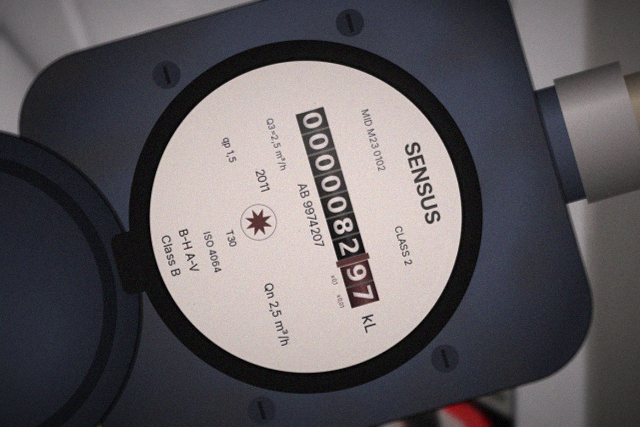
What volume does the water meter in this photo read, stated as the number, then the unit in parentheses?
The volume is 82.97 (kL)
